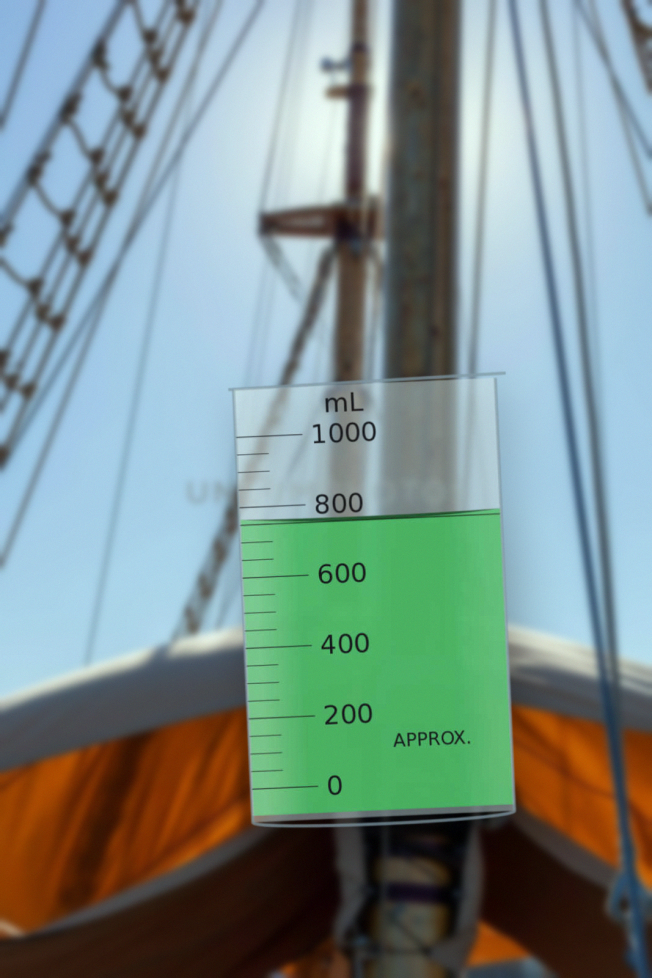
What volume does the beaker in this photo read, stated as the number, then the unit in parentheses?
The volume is 750 (mL)
